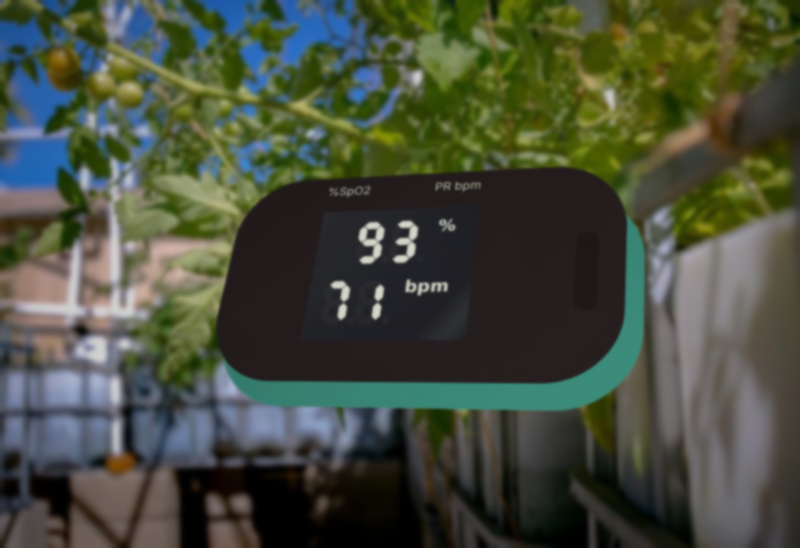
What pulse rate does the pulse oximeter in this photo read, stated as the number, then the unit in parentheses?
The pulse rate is 71 (bpm)
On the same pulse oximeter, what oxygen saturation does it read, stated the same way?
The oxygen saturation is 93 (%)
